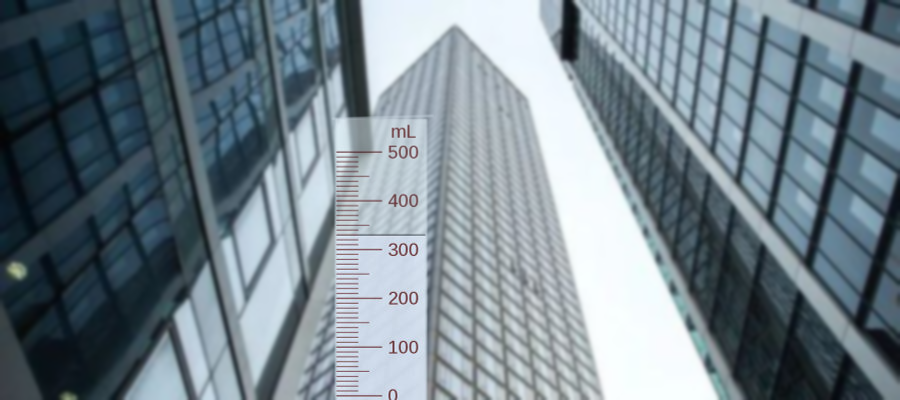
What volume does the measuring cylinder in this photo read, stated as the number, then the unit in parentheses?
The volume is 330 (mL)
